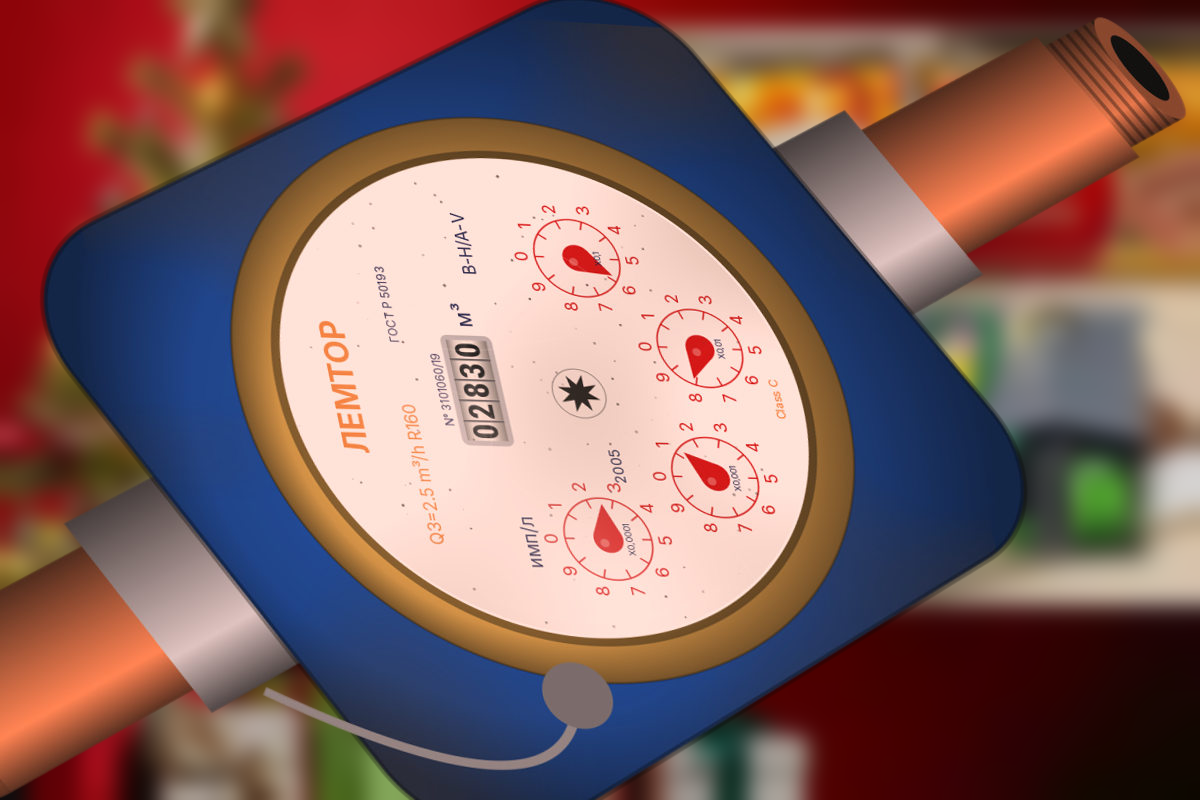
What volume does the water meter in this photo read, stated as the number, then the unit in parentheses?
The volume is 2830.5812 (m³)
